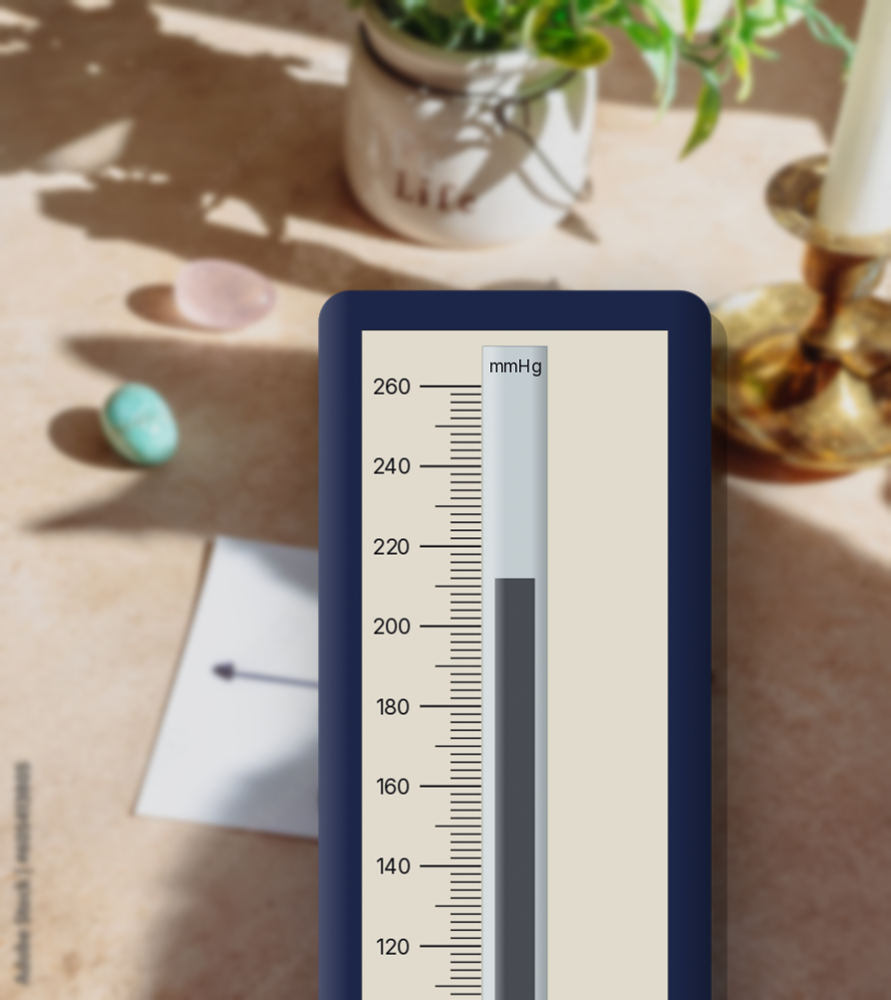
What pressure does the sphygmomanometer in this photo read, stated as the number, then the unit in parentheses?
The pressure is 212 (mmHg)
